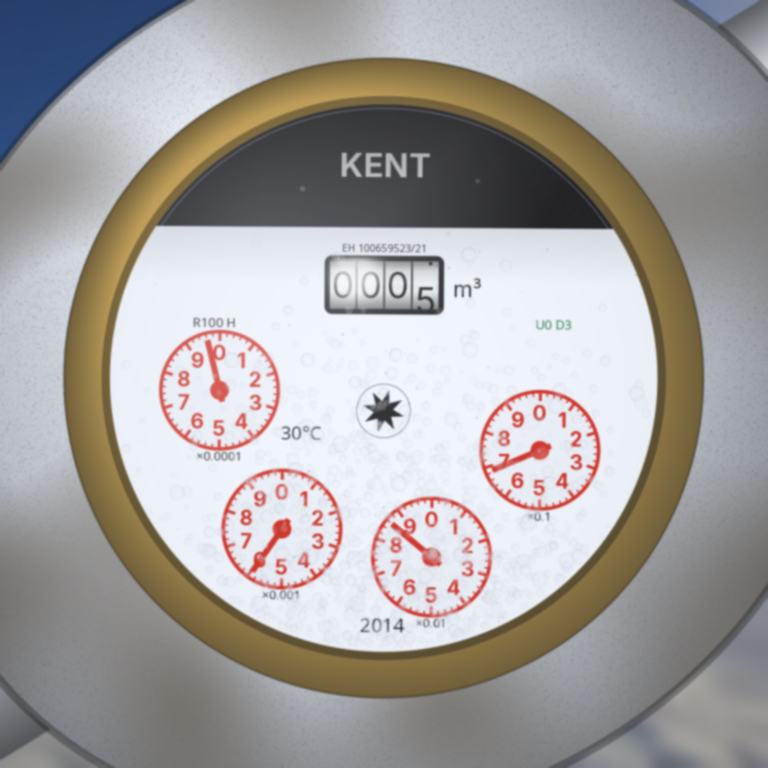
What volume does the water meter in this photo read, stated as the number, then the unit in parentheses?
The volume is 4.6859 (m³)
